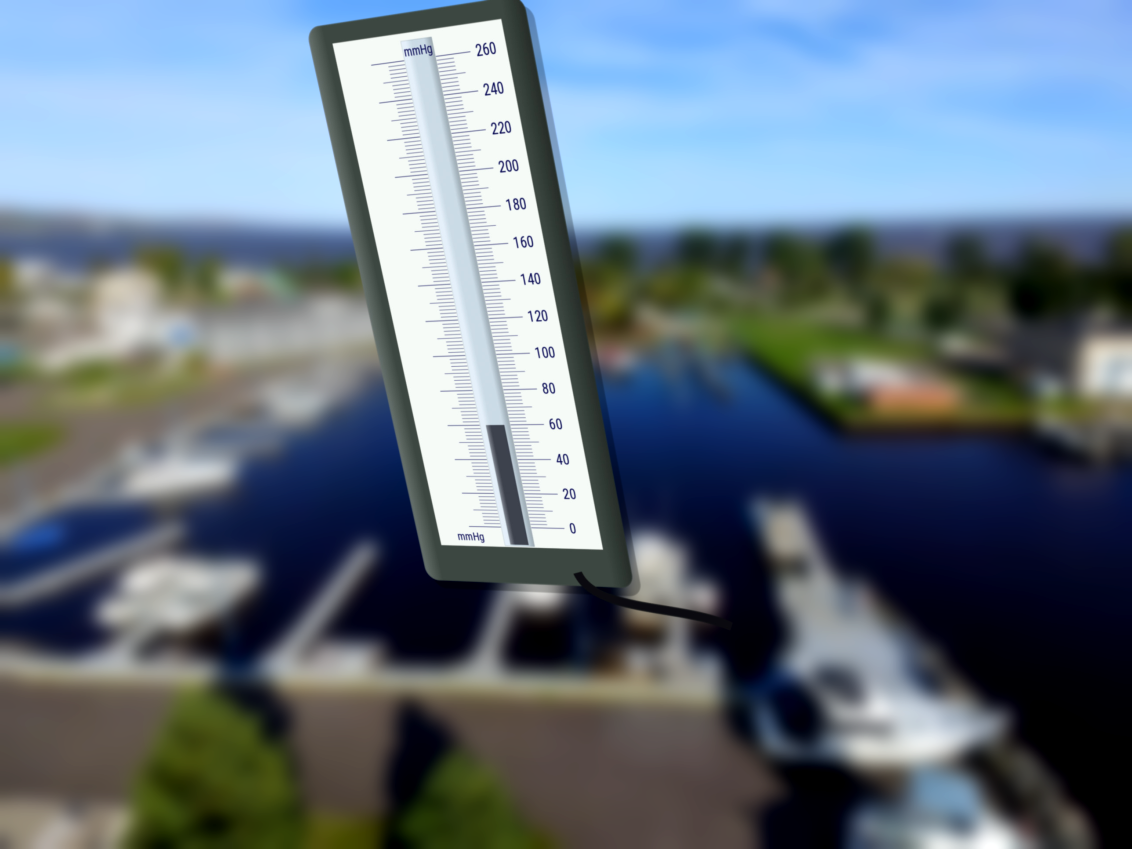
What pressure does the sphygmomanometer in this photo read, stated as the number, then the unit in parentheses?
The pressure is 60 (mmHg)
